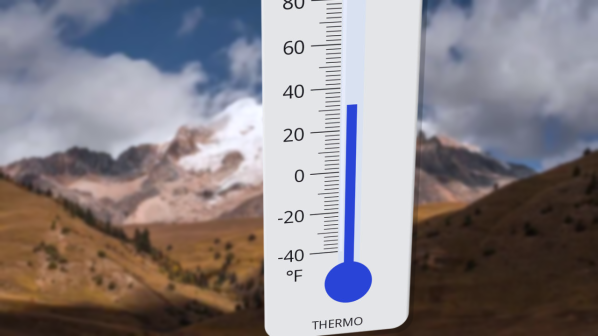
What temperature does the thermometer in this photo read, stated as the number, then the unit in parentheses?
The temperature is 32 (°F)
